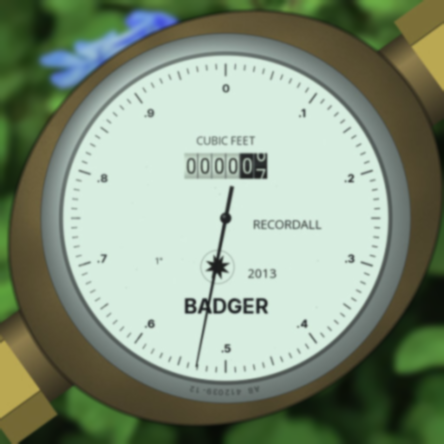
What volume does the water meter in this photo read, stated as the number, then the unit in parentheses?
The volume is 6.53 (ft³)
